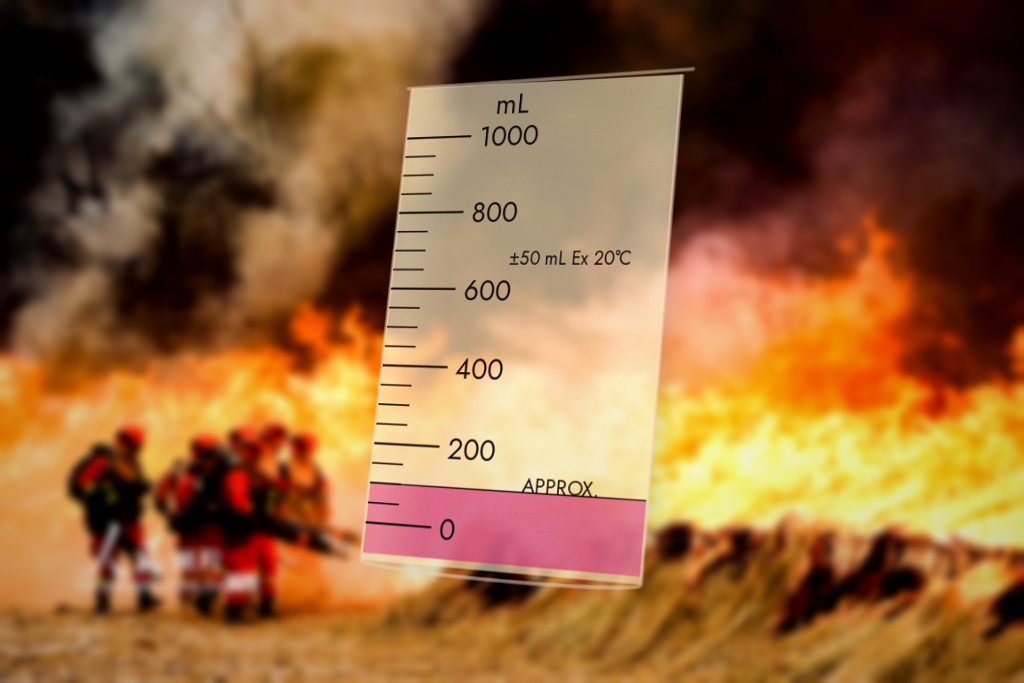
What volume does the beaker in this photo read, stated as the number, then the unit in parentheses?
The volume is 100 (mL)
